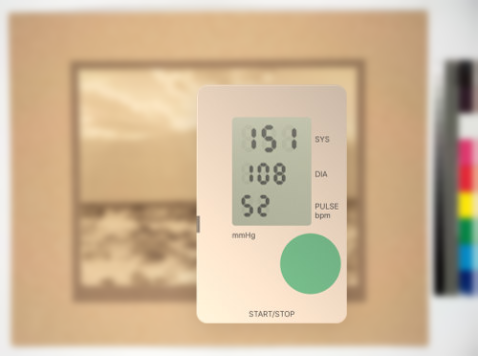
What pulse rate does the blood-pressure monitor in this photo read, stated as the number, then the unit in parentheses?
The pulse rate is 52 (bpm)
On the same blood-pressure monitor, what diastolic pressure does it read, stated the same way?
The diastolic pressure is 108 (mmHg)
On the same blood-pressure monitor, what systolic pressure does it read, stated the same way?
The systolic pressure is 151 (mmHg)
